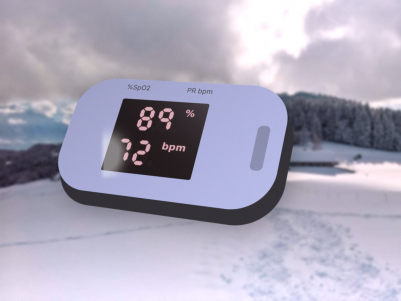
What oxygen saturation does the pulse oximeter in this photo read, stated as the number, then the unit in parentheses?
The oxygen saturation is 89 (%)
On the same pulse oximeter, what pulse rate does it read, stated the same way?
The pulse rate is 72 (bpm)
